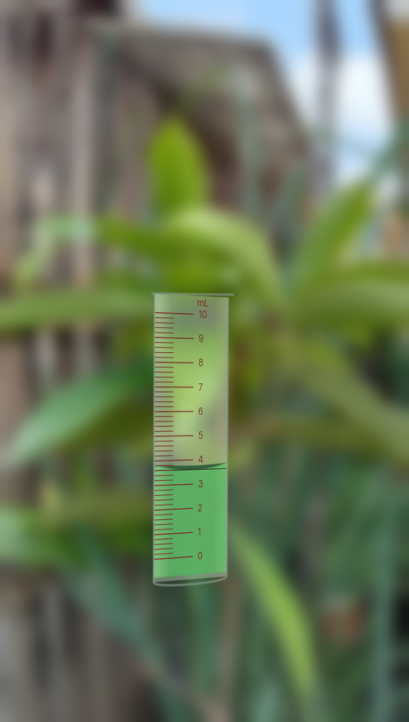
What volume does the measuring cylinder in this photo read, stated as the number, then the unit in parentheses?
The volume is 3.6 (mL)
